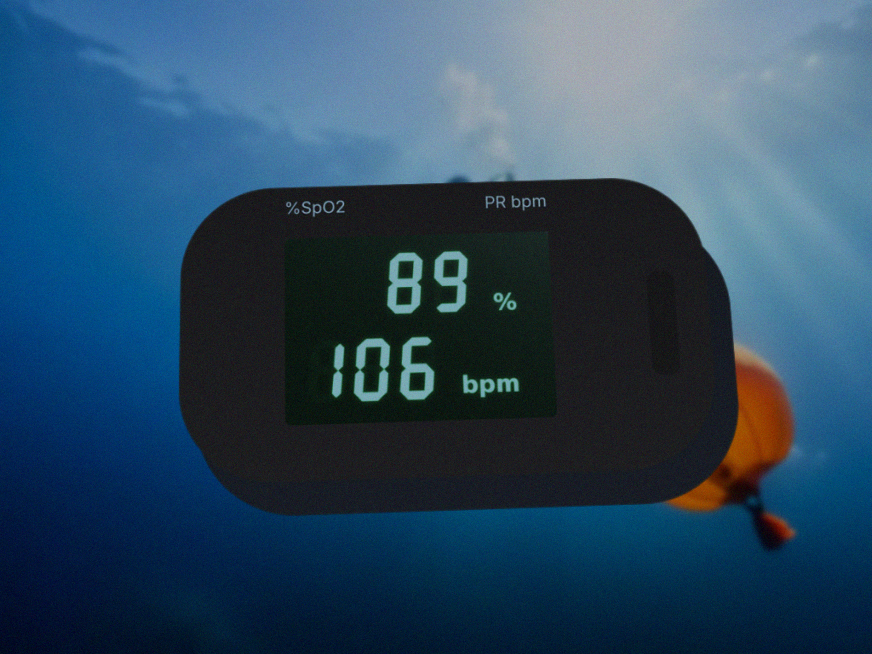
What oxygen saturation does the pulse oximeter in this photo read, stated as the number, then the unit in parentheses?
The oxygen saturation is 89 (%)
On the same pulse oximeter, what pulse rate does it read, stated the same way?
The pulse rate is 106 (bpm)
